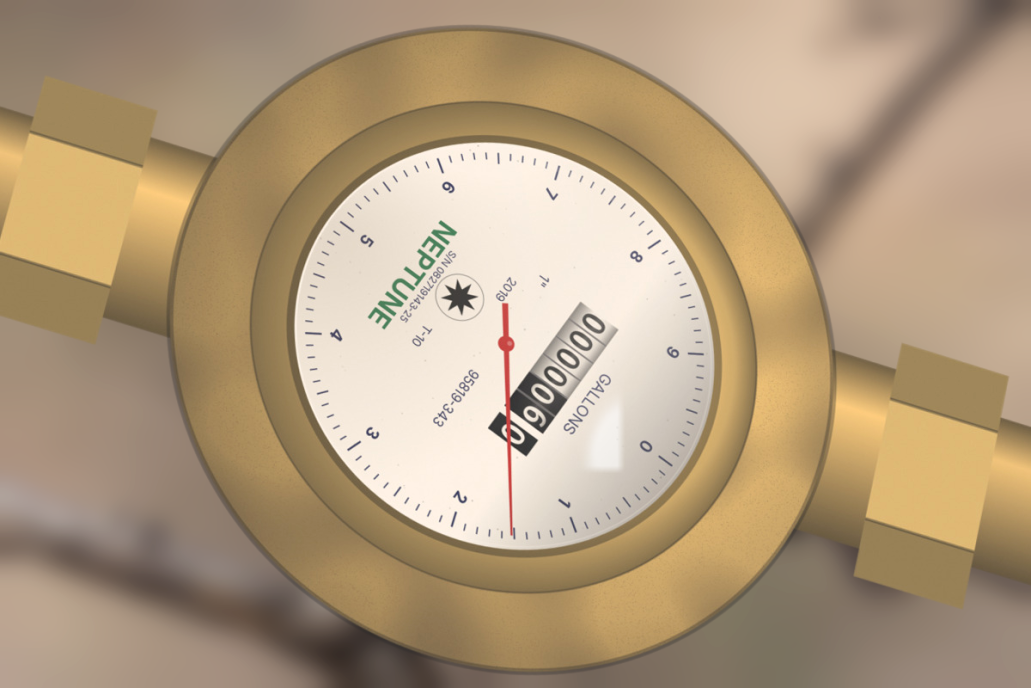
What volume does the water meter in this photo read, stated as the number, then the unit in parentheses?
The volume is 61.5 (gal)
